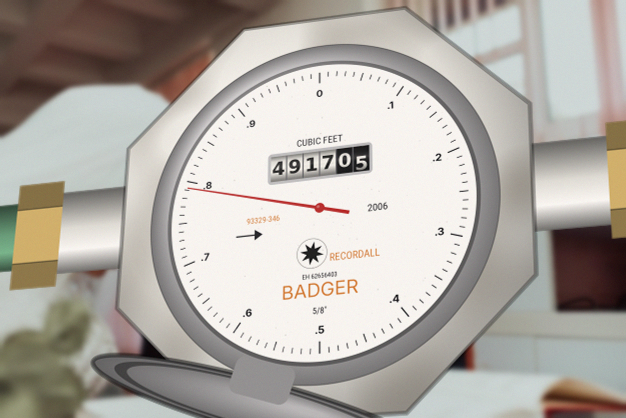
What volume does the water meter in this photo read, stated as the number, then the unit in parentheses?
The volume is 491704.79 (ft³)
